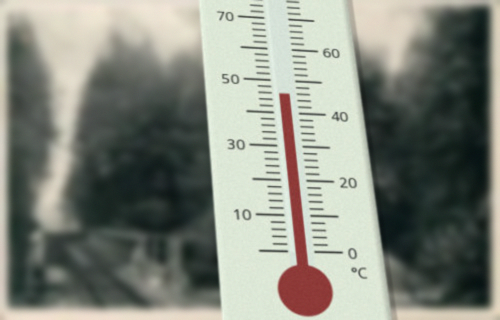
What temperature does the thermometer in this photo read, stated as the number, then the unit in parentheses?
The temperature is 46 (°C)
